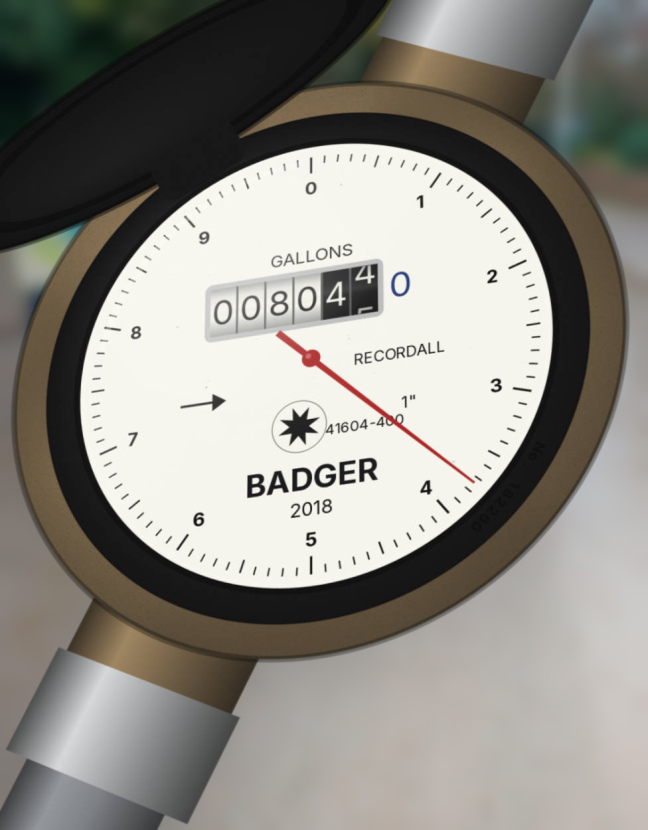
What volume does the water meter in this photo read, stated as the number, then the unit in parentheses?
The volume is 80443.7 (gal)
